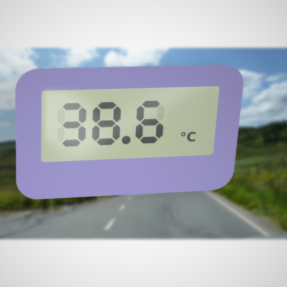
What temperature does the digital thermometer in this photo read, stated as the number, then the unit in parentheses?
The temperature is 38.6 (°C)
